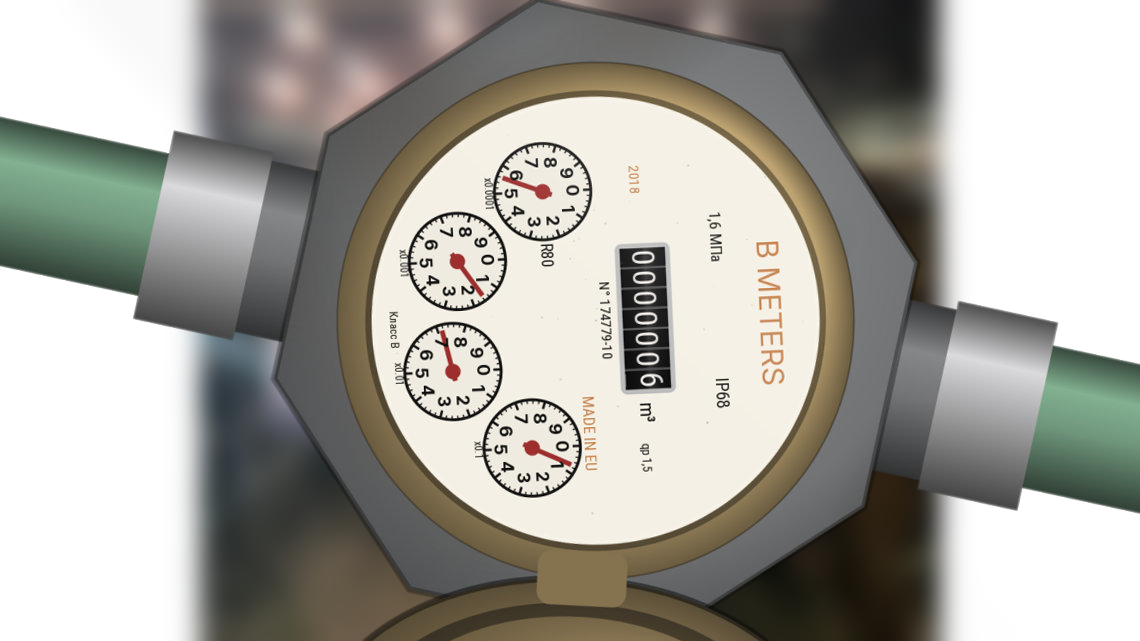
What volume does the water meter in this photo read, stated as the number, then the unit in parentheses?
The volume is 6.0715 (m³)
